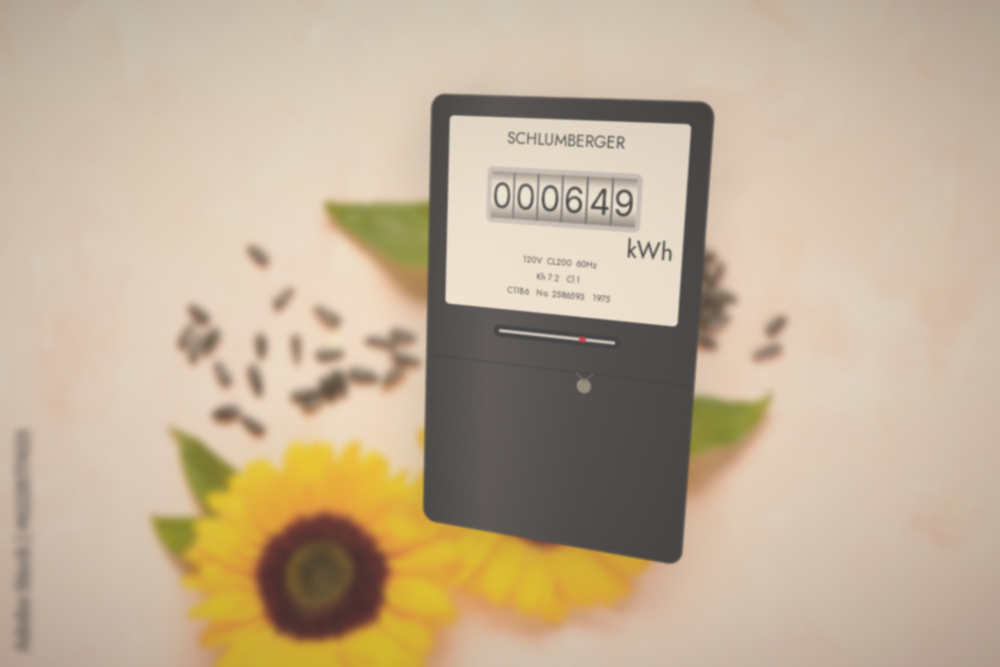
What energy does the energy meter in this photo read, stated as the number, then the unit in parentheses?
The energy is 649 (kWh)
